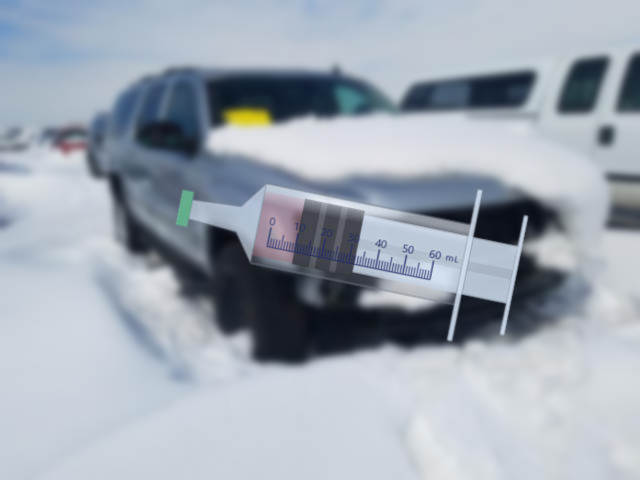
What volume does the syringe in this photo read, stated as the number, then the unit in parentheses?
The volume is 10 (mL)
